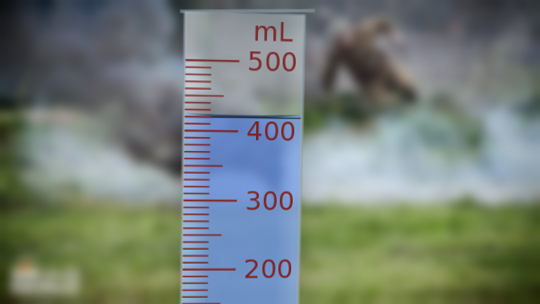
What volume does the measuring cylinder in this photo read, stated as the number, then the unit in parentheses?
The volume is 420 (mL)
